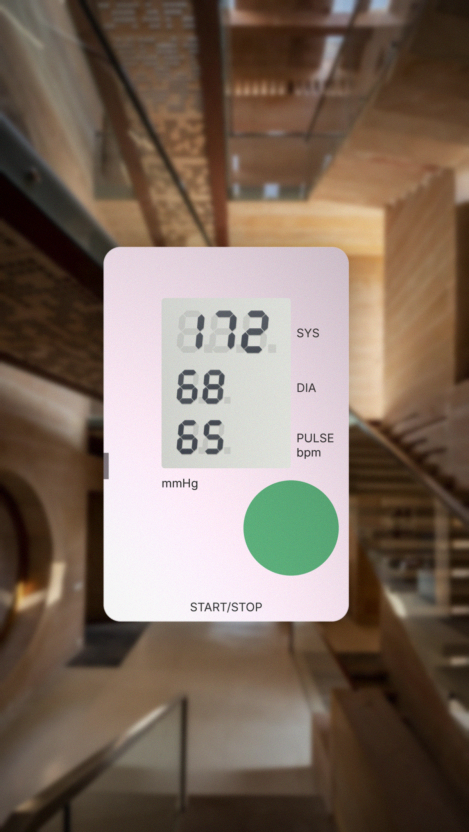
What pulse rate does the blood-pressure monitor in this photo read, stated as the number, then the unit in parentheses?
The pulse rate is 65 (bpm)
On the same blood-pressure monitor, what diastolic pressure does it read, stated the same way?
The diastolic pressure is 68 (mmHg)
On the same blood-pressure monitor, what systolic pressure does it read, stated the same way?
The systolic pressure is 172 (mmHg)
